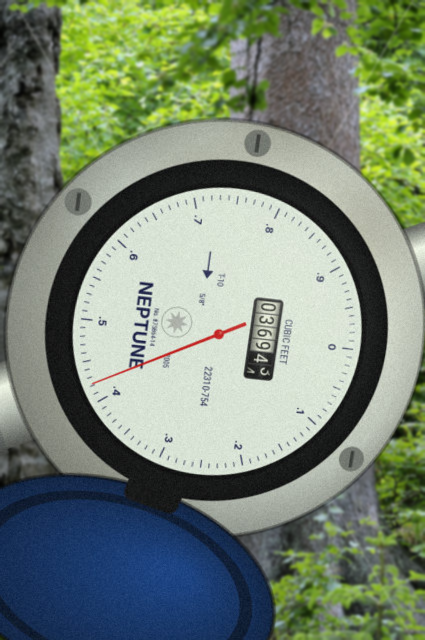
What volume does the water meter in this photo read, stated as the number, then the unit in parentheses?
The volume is 36943.42 (ft³)
